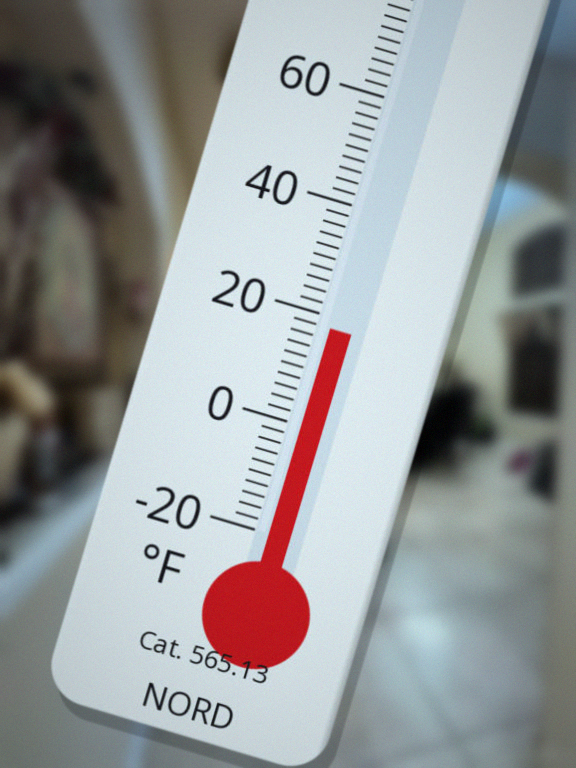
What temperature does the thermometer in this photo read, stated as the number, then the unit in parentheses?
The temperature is 18 (°F)
